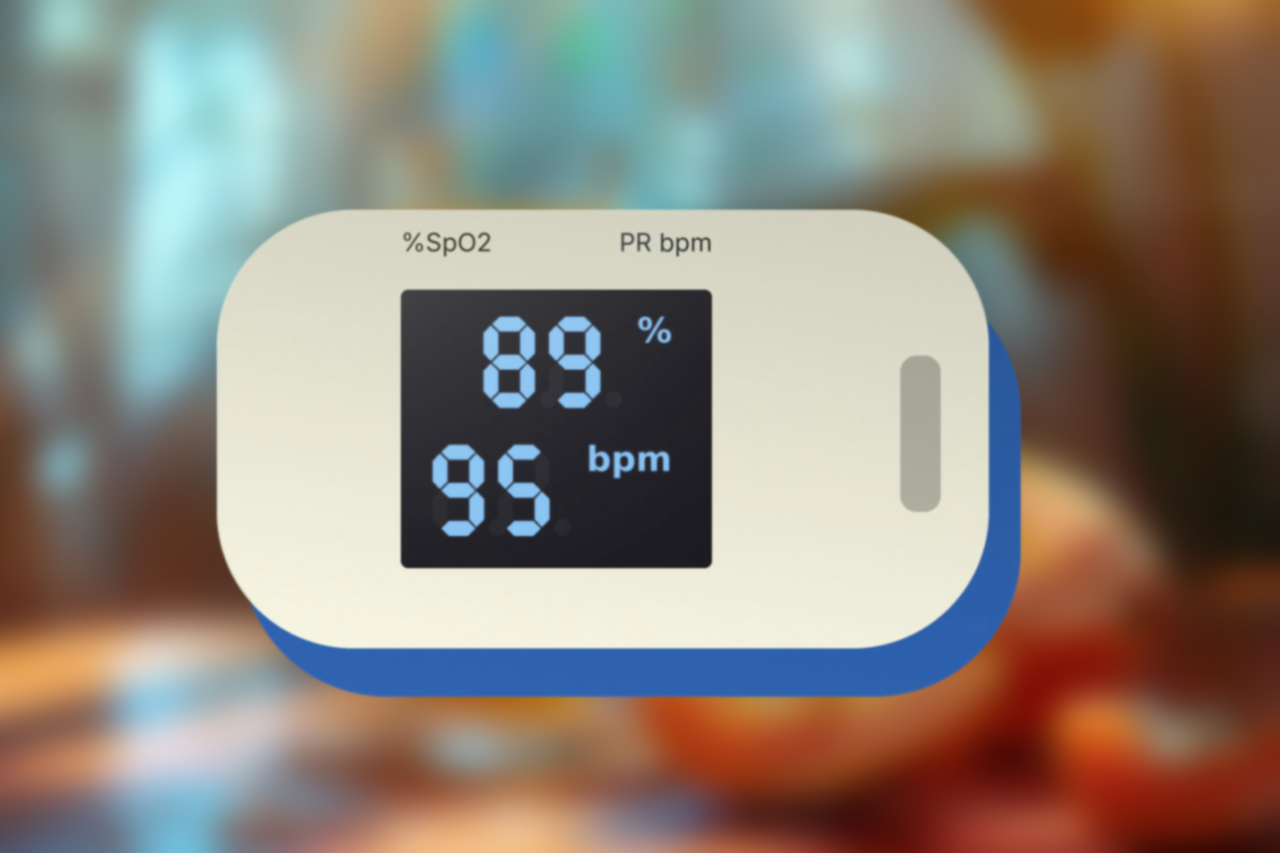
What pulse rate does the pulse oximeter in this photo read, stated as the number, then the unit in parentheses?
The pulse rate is 95 (bpm)
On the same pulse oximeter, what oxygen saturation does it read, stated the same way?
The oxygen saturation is 89 (%)
